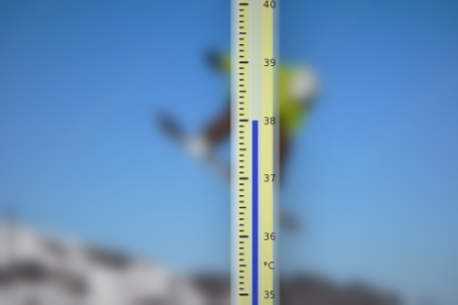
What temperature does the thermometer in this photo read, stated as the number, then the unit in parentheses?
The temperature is 38 (°C)
